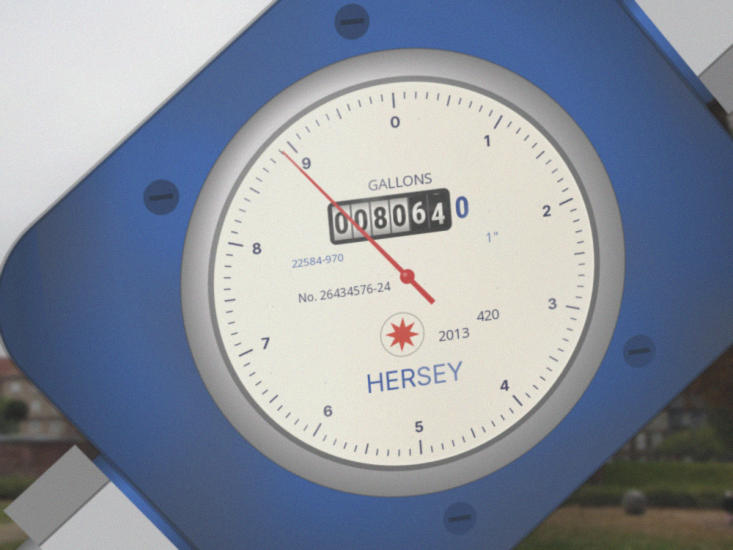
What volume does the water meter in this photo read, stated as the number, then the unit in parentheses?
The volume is 80638.9 (gal)
